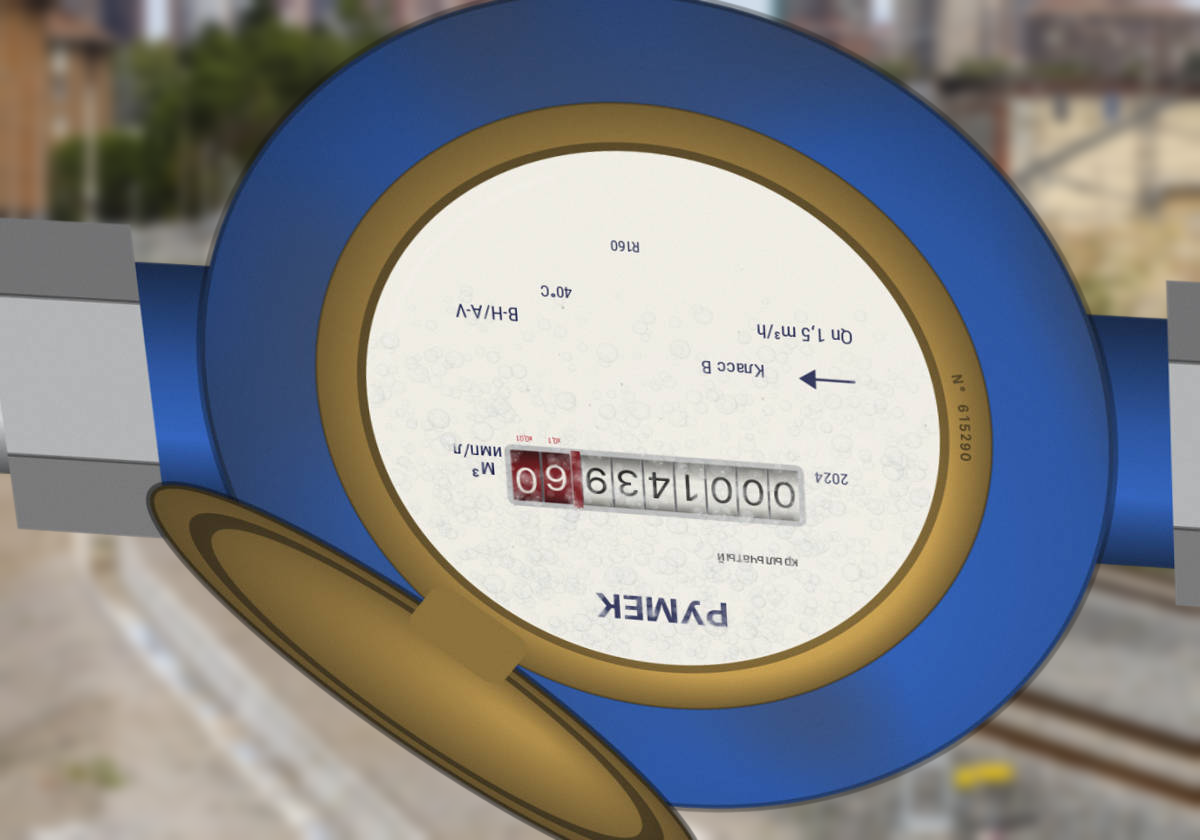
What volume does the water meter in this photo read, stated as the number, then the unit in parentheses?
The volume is 1439.60 (m³)
